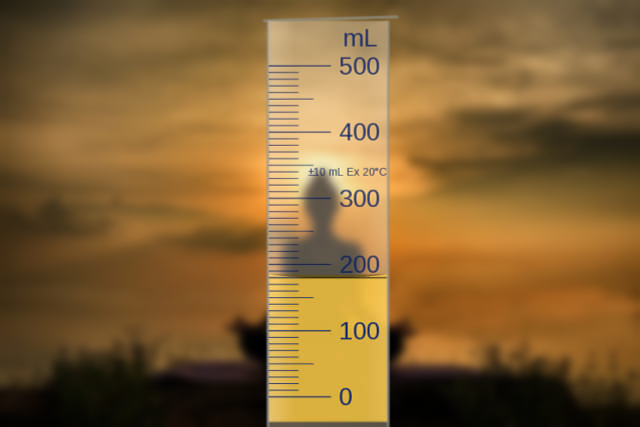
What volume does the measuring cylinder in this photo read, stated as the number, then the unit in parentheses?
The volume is 180 (mL)
